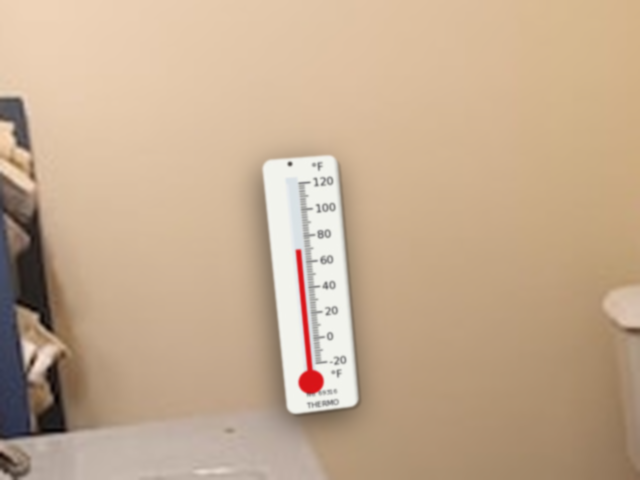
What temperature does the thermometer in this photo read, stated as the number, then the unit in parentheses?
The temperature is 70 (°F)
